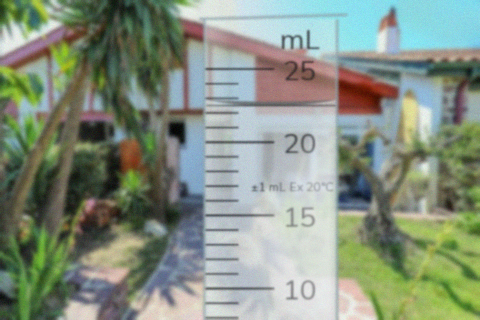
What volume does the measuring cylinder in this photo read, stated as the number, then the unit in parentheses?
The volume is 22.5 (mL)
